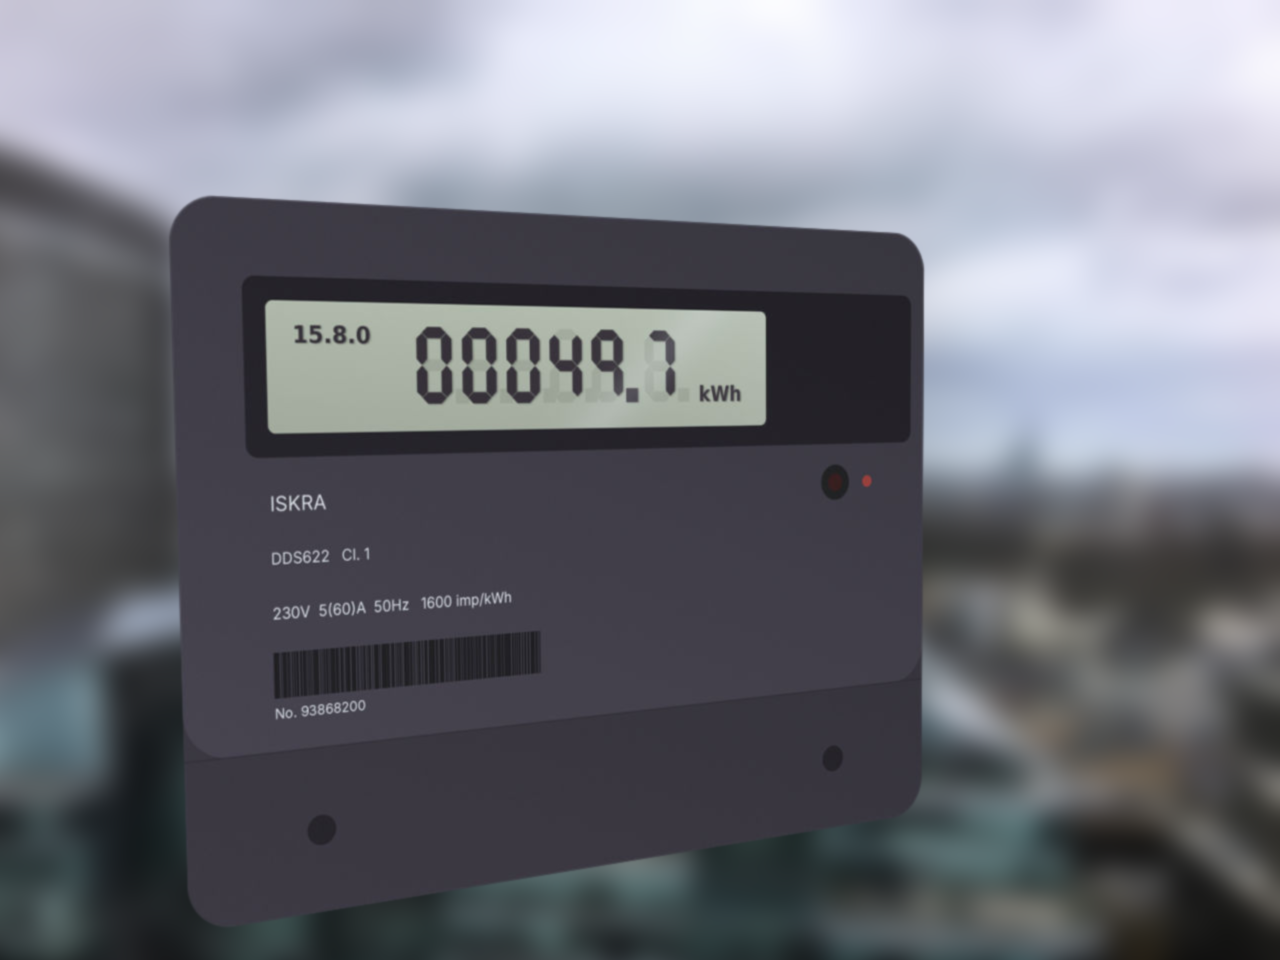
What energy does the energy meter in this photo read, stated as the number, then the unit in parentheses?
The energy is 49.7 (kWh)
